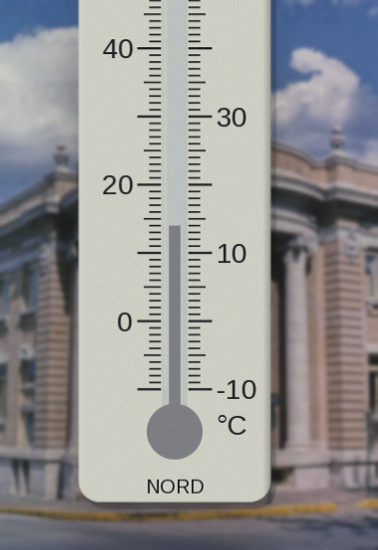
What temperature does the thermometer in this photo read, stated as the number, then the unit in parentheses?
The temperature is 14 (°C)
